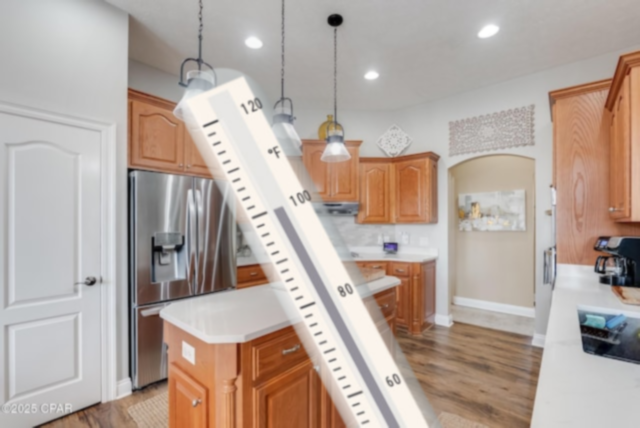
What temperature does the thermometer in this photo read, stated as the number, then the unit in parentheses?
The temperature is 100 (°F)
